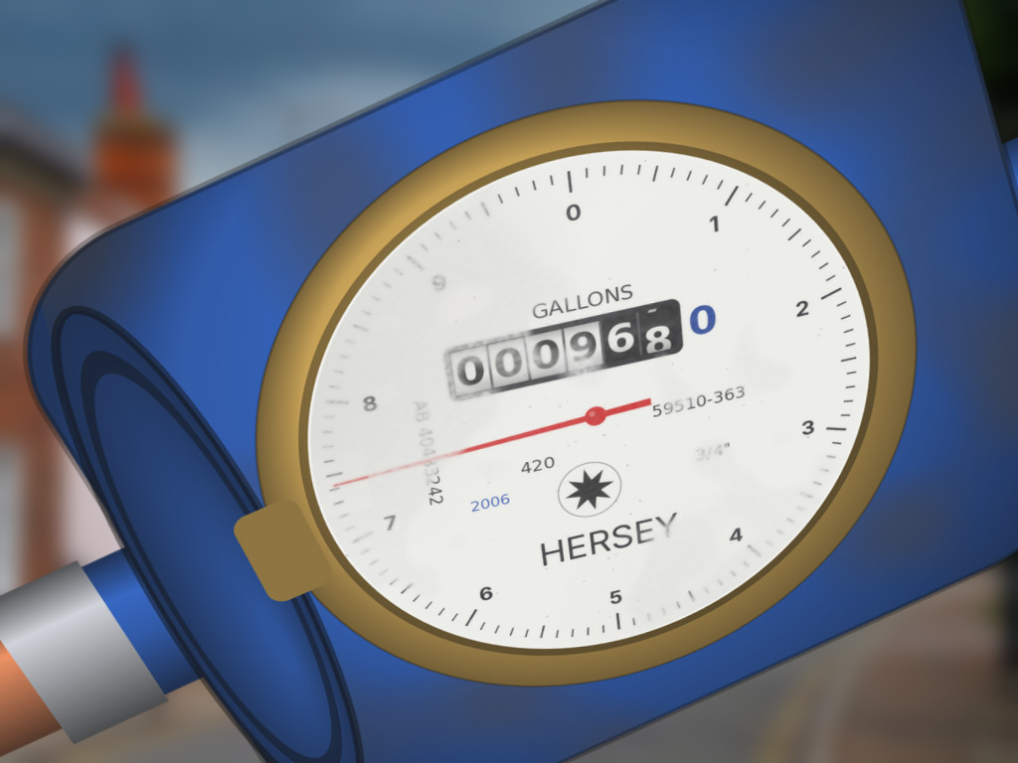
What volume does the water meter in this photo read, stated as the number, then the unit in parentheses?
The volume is 9677.4 (gal)
